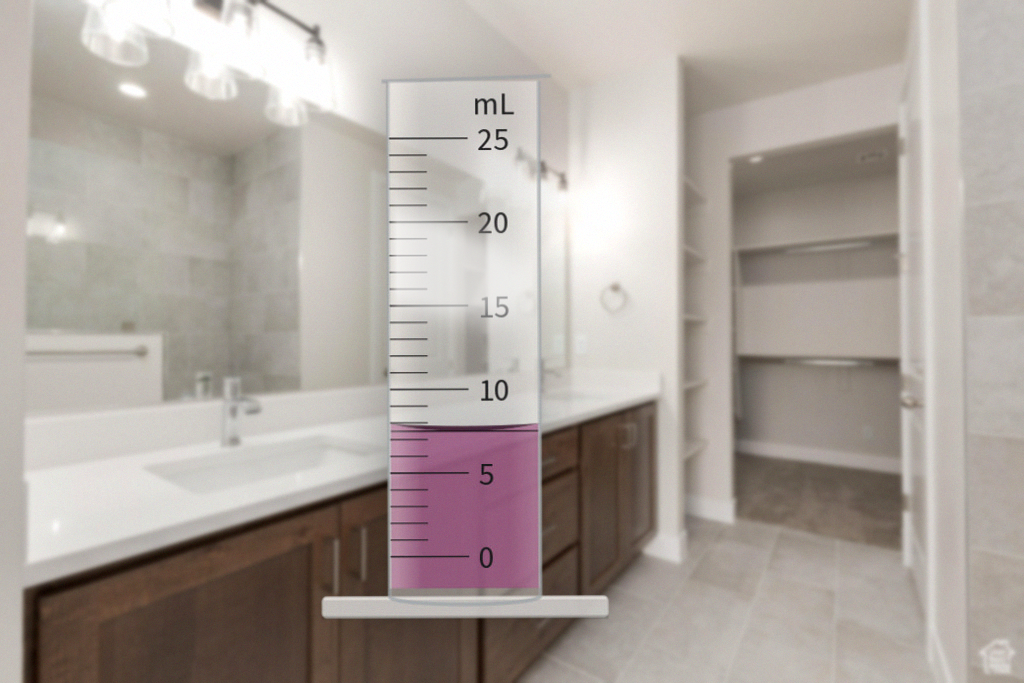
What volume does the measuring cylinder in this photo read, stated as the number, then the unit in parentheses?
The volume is 7.5 (mL)
